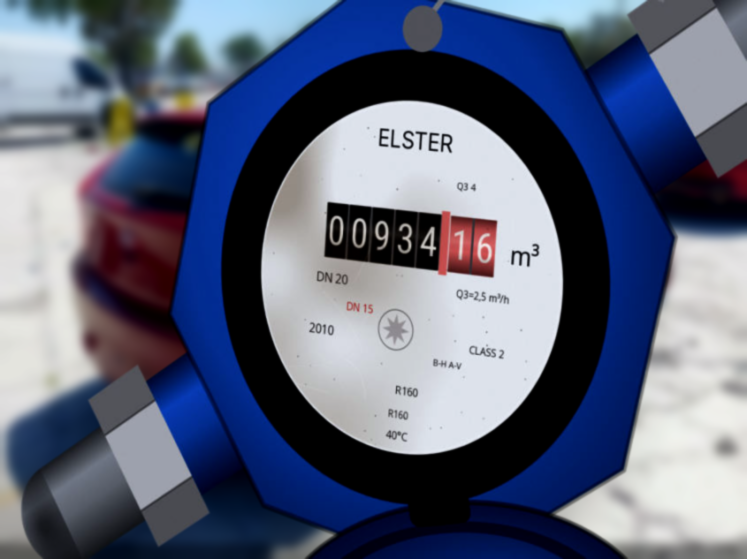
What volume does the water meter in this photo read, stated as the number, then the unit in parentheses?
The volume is 934.16 (m³)
